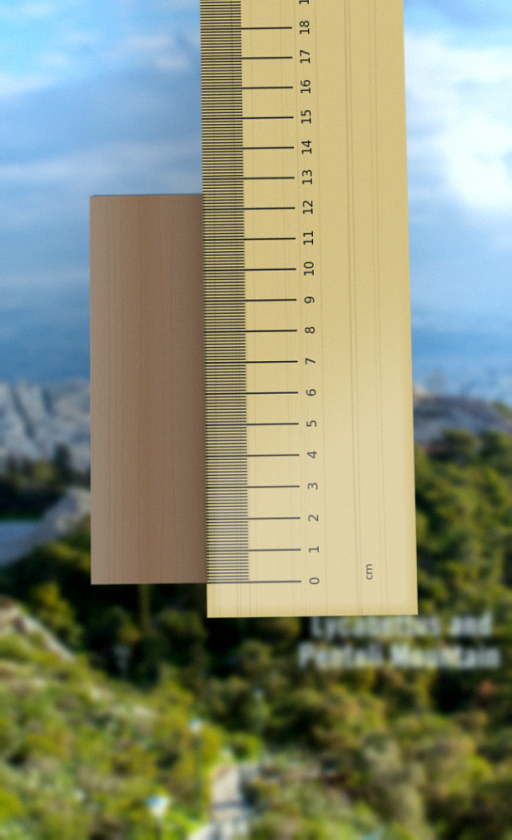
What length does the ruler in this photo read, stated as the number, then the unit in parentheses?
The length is 12.5 (cm)
